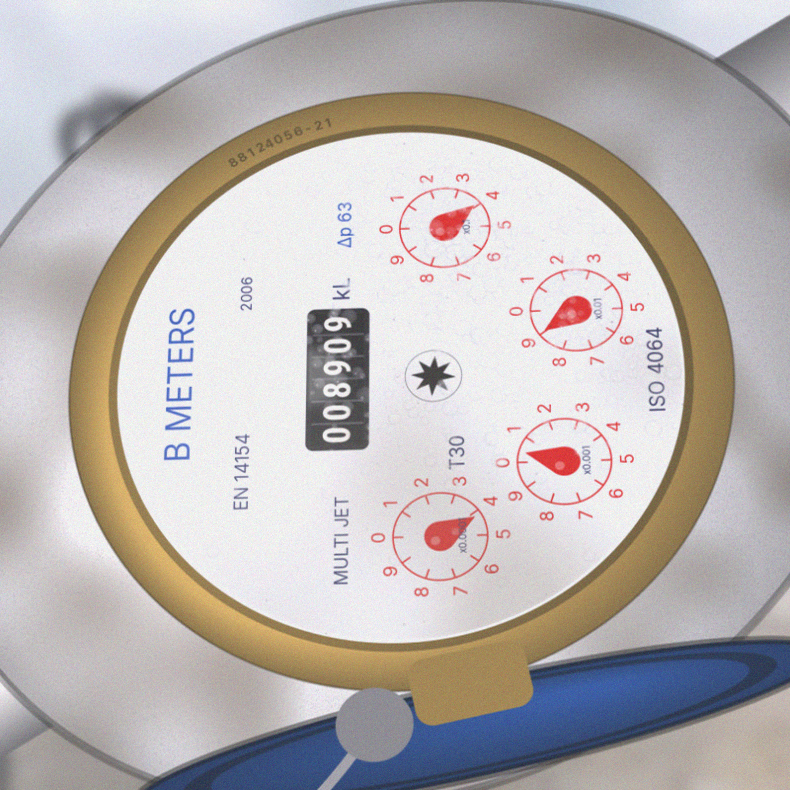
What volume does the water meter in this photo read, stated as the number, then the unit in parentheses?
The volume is 8909.3904 (kL)
